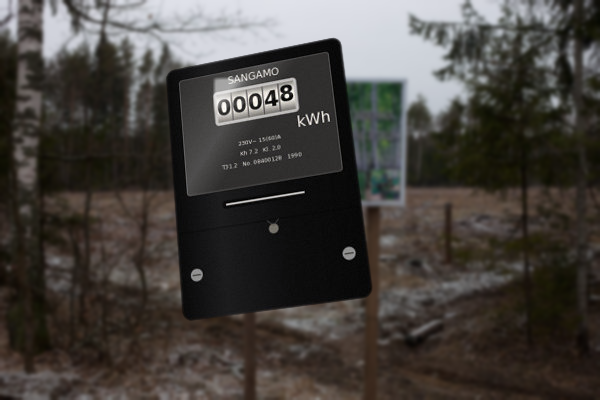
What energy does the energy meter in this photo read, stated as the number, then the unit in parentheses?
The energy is 48 (kWh)
